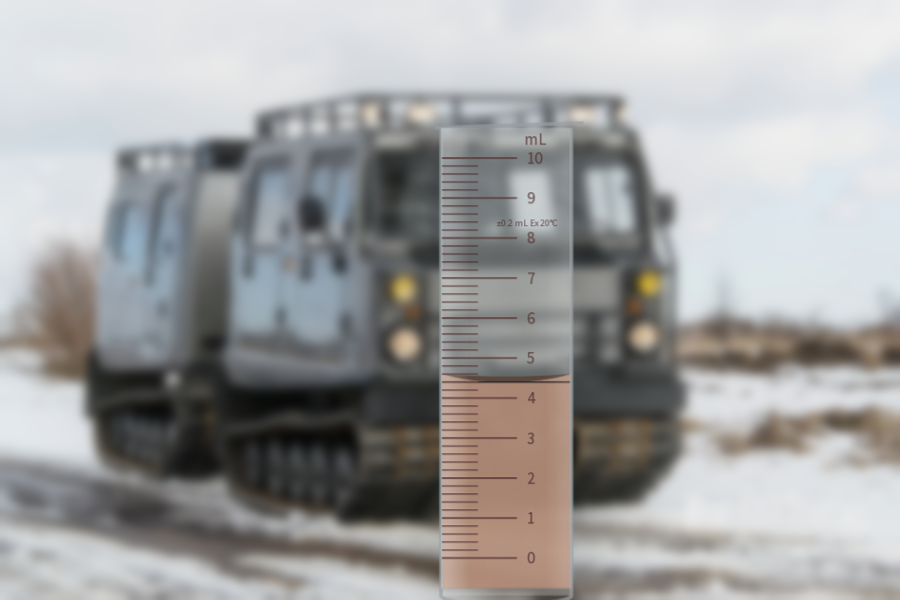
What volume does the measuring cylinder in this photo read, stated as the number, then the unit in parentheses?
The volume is 4.4 (mL)
